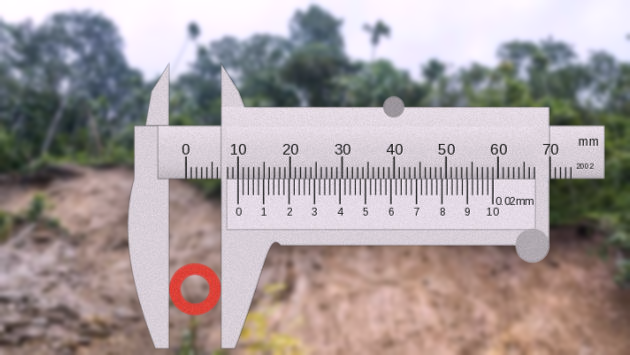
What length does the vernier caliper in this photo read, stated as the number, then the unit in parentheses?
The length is 10.0 (mm)
